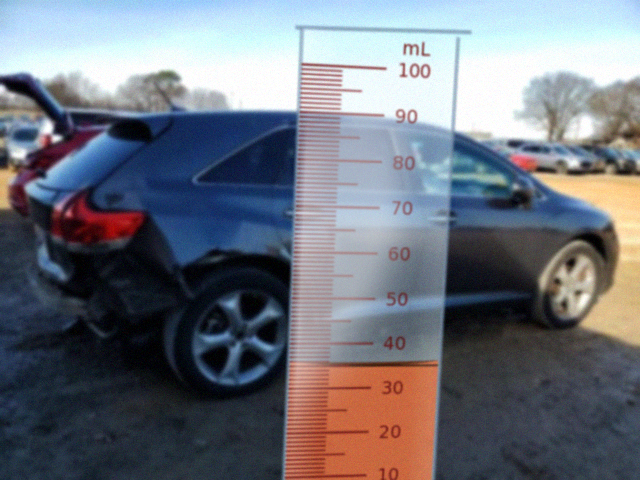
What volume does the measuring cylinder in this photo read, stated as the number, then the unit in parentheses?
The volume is 35 (mL)
